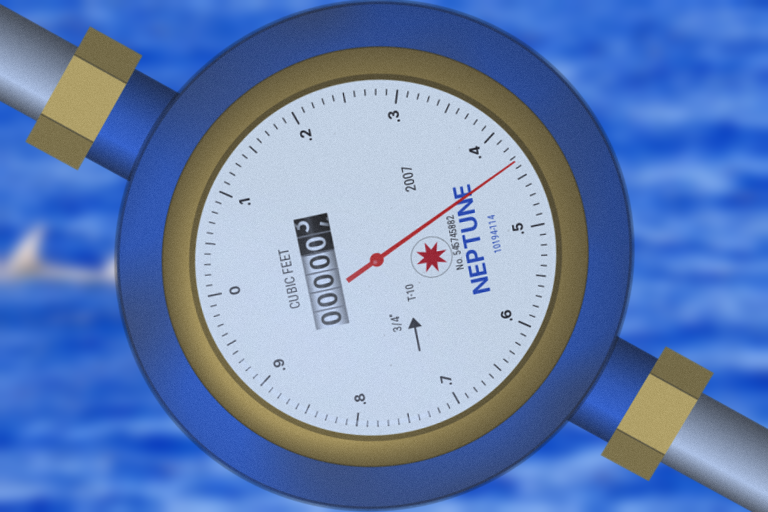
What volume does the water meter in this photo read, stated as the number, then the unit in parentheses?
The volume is 3.43 (ft³)
